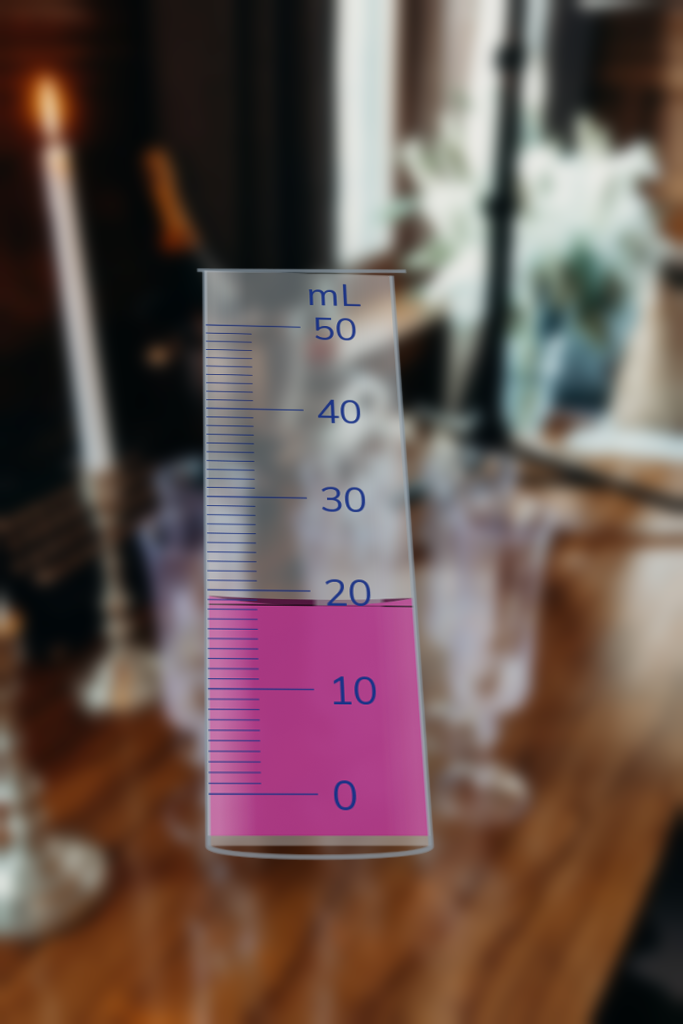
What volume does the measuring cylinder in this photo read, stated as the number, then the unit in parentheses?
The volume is 18.5 (mL)
